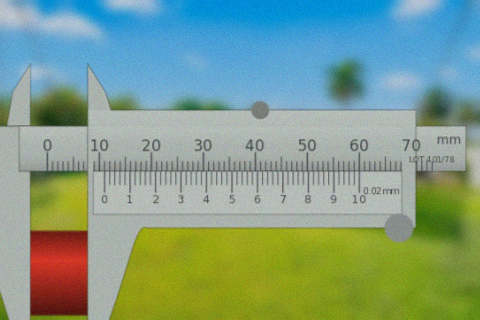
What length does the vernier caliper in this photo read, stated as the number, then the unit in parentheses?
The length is 11.0 (mm)
